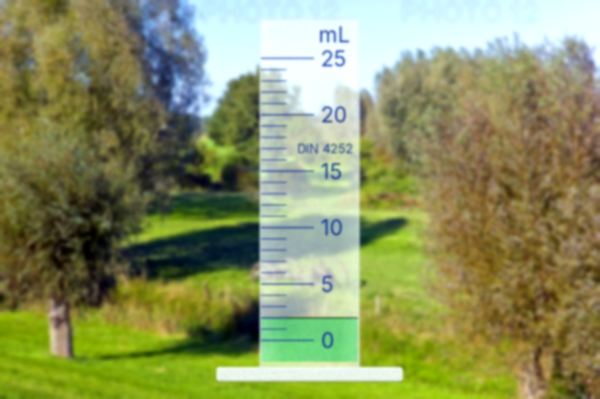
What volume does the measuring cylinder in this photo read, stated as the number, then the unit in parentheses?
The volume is 2 (mL)
